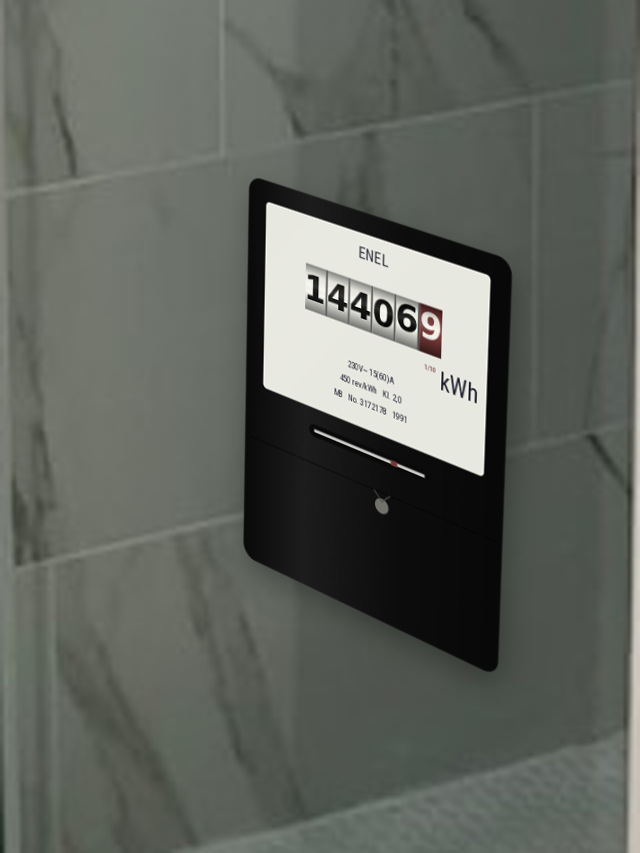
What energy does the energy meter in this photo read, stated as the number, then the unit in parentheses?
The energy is 14406.9 (kWh)
